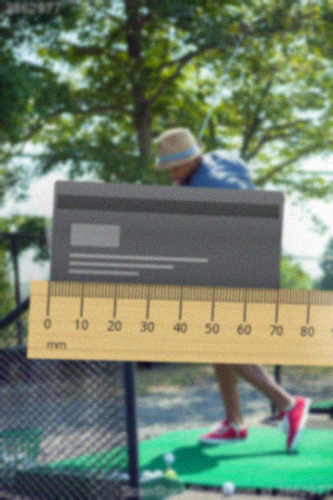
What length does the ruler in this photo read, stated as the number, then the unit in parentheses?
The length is 70 (mm)
